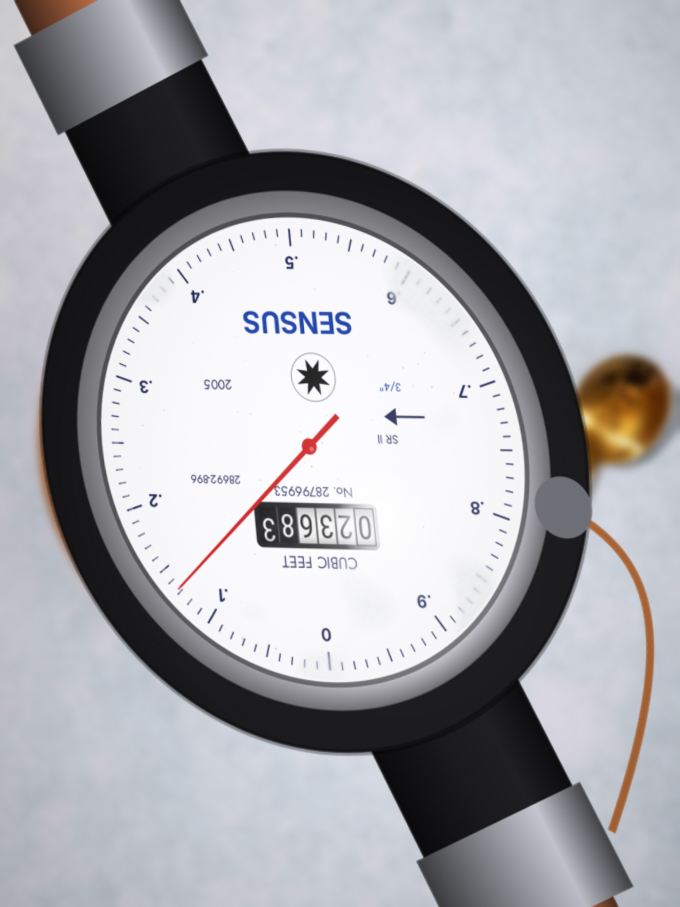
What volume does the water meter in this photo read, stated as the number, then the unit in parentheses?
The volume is 23683.13 (ft³)
